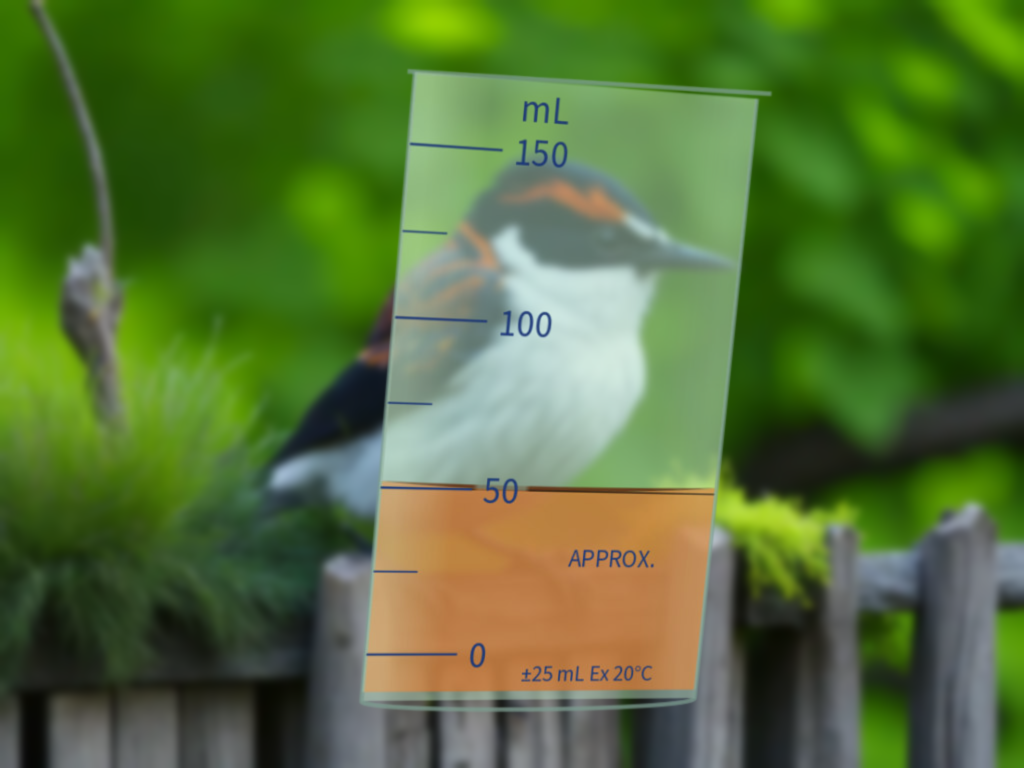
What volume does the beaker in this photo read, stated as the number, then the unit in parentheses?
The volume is 50 (mL)
